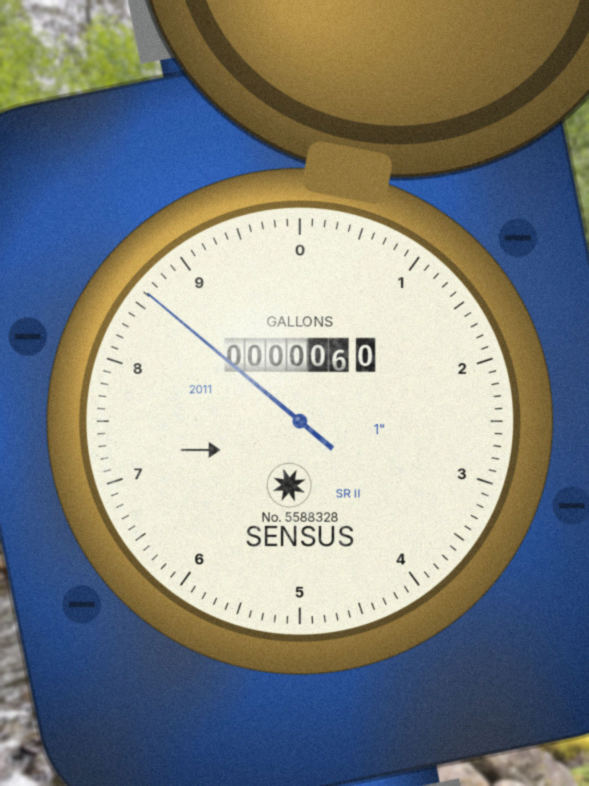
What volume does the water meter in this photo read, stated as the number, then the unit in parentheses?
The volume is 58.6 (gal)
